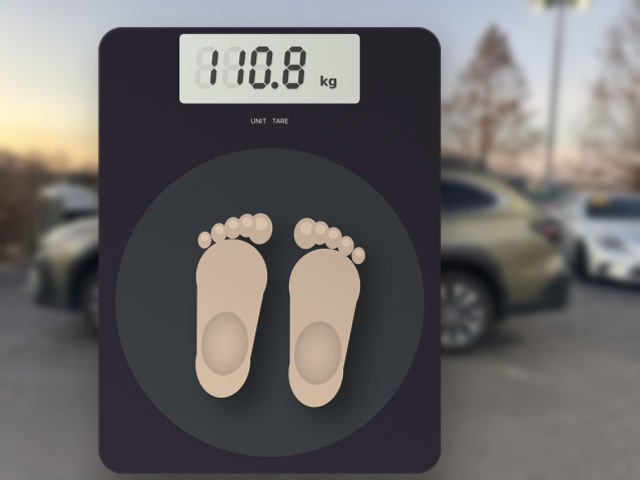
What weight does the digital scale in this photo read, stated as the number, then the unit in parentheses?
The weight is 110.8 (kg)
